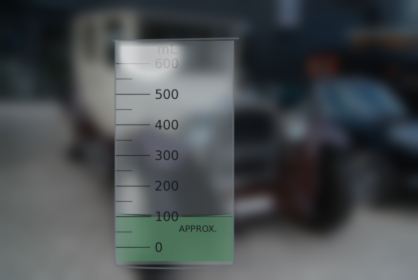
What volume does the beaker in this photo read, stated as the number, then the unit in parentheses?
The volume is 100 (mL)
